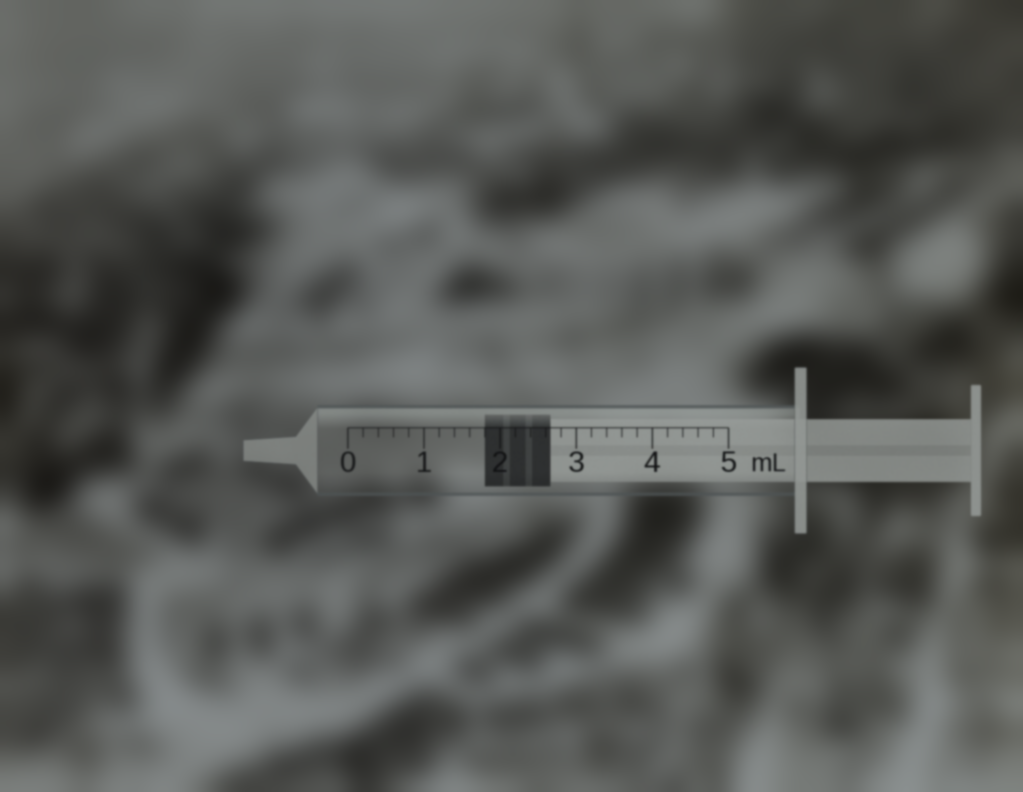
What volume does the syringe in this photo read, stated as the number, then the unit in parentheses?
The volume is 1.8 (mL)
